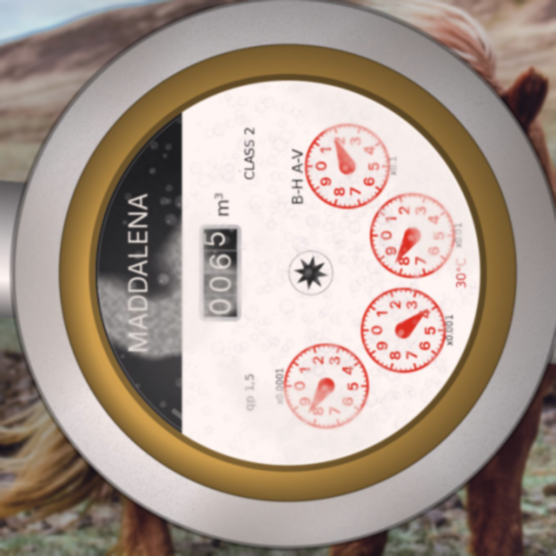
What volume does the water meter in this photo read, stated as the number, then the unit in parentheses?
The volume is 65.1838 (m³)
